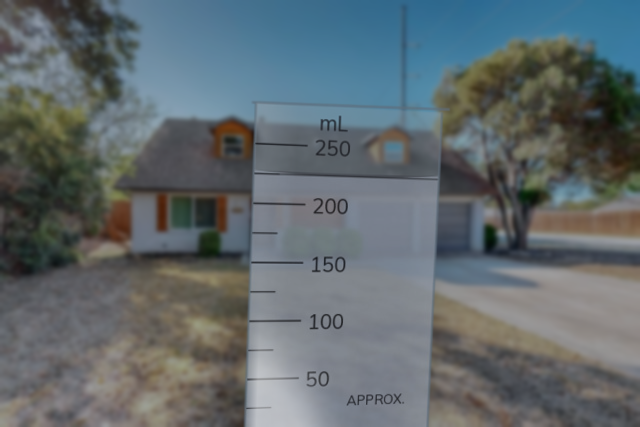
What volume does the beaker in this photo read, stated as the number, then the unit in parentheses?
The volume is 225 (mL)
